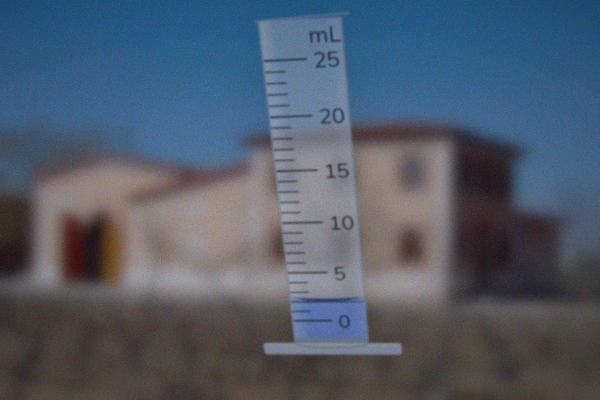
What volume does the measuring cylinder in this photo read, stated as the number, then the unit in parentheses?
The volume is 2 (mL)
